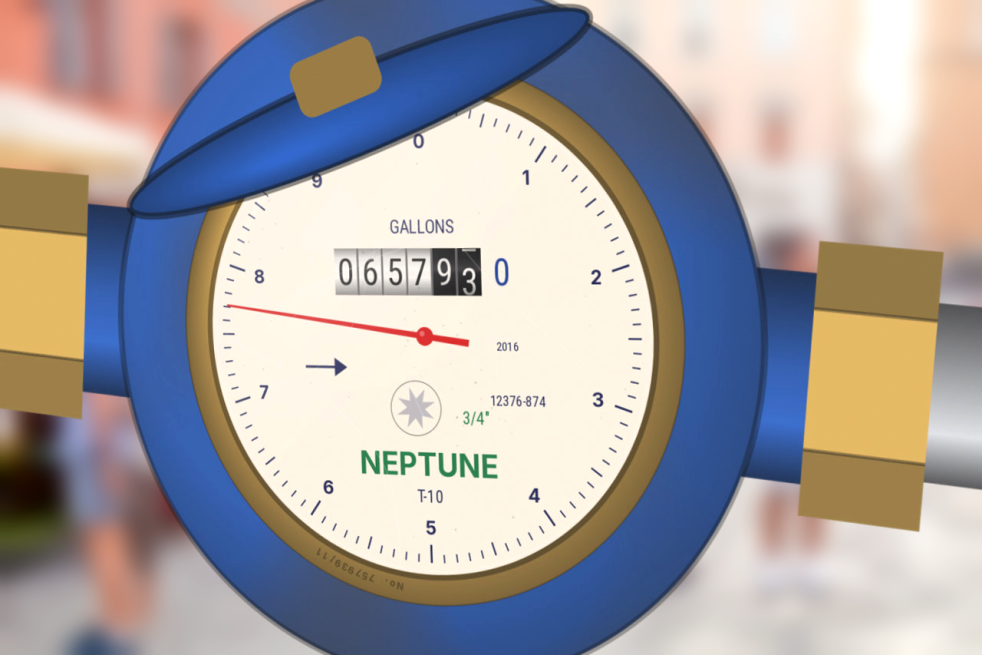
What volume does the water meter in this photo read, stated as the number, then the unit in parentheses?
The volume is 657927.7 (gal)
